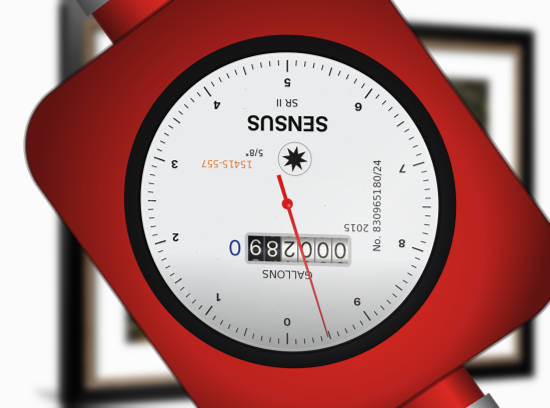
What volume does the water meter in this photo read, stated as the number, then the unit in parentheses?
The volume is 2889.5 (gal)
